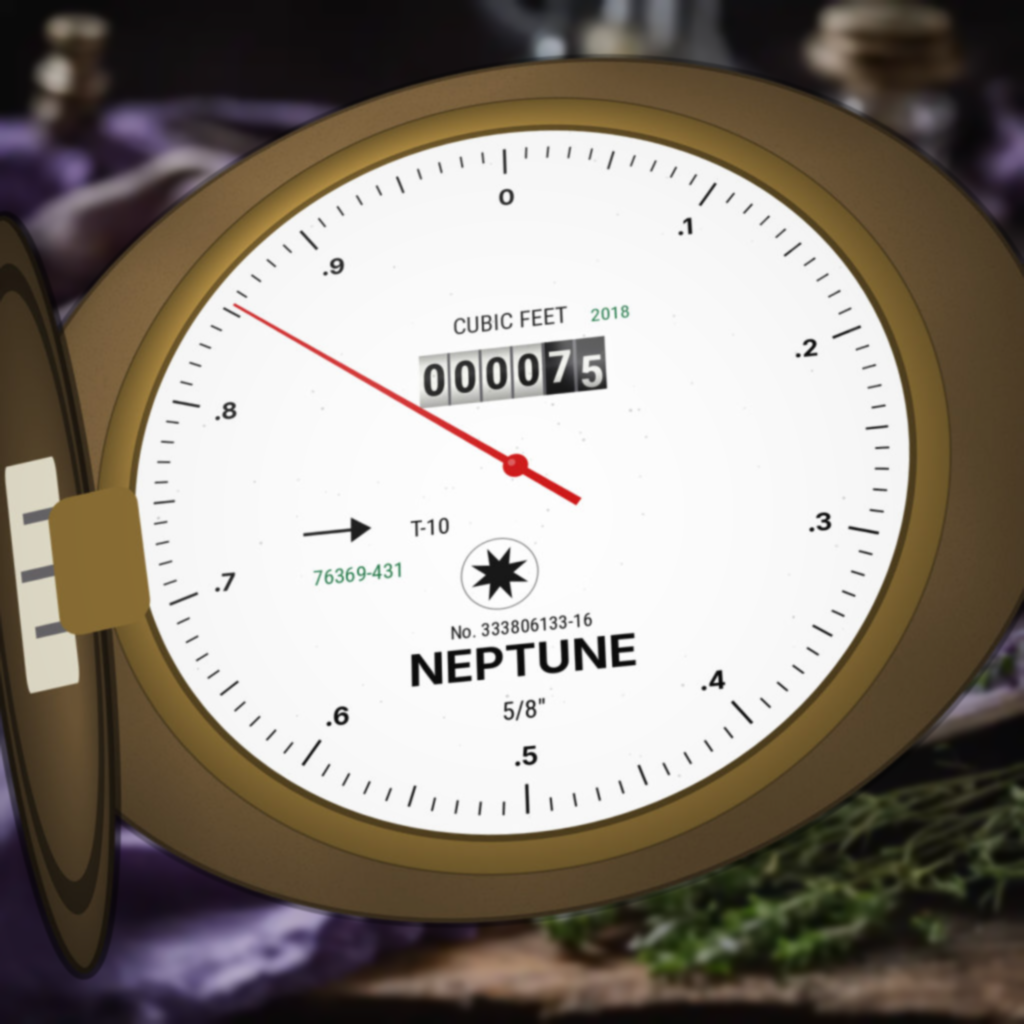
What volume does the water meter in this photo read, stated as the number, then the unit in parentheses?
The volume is 74.85 (ft³)
